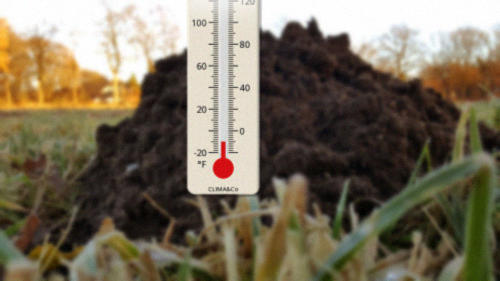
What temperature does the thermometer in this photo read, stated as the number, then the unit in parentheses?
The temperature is -10 (°F)
